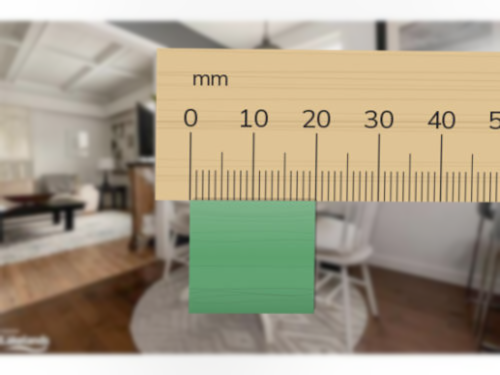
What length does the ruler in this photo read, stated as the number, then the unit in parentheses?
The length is 20 (mm)
